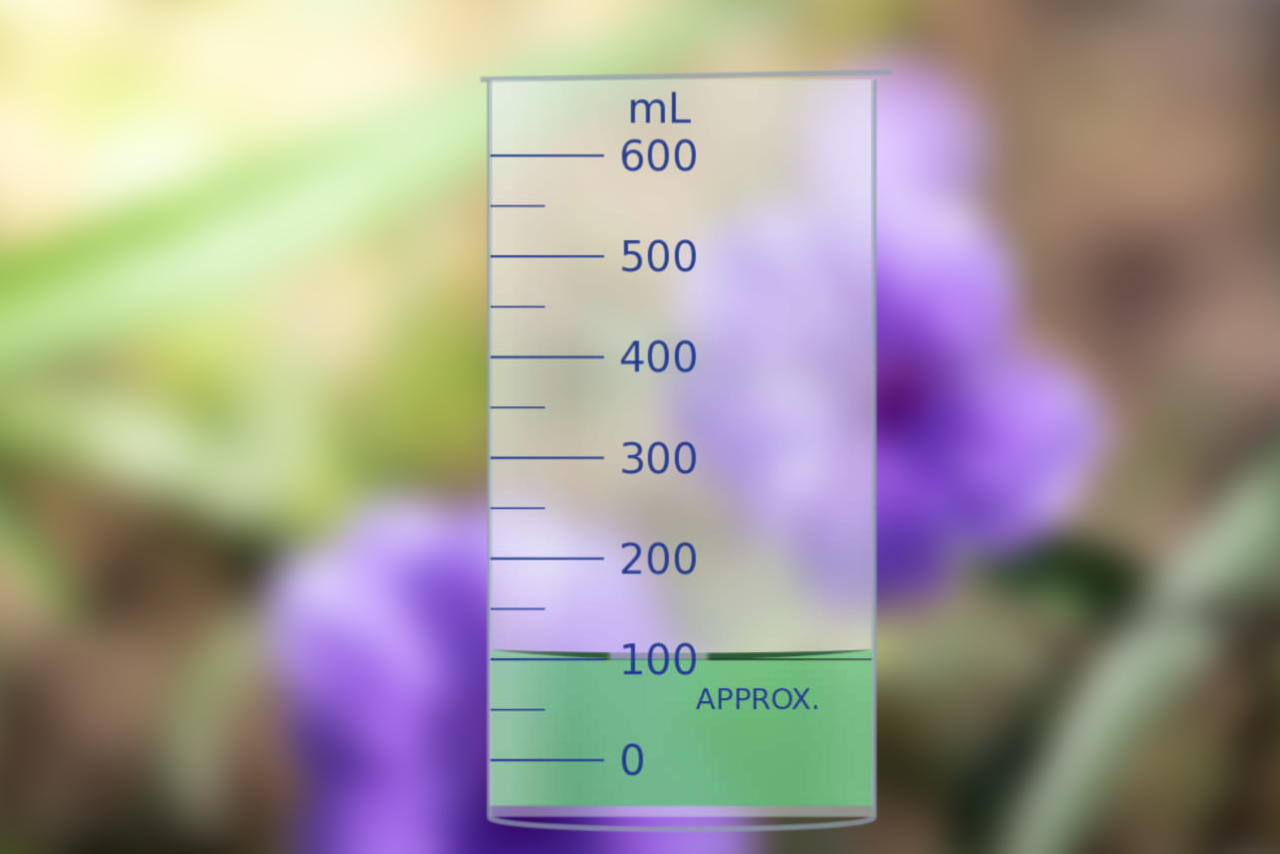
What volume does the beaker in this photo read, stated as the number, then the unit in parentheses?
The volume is 100 (mL)
